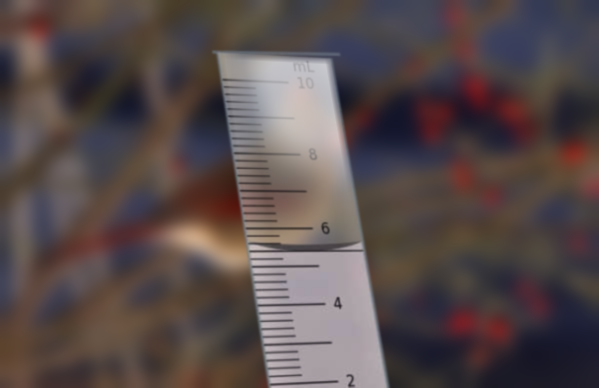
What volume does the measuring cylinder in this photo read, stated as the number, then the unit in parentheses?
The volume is 5.4 (mL)
